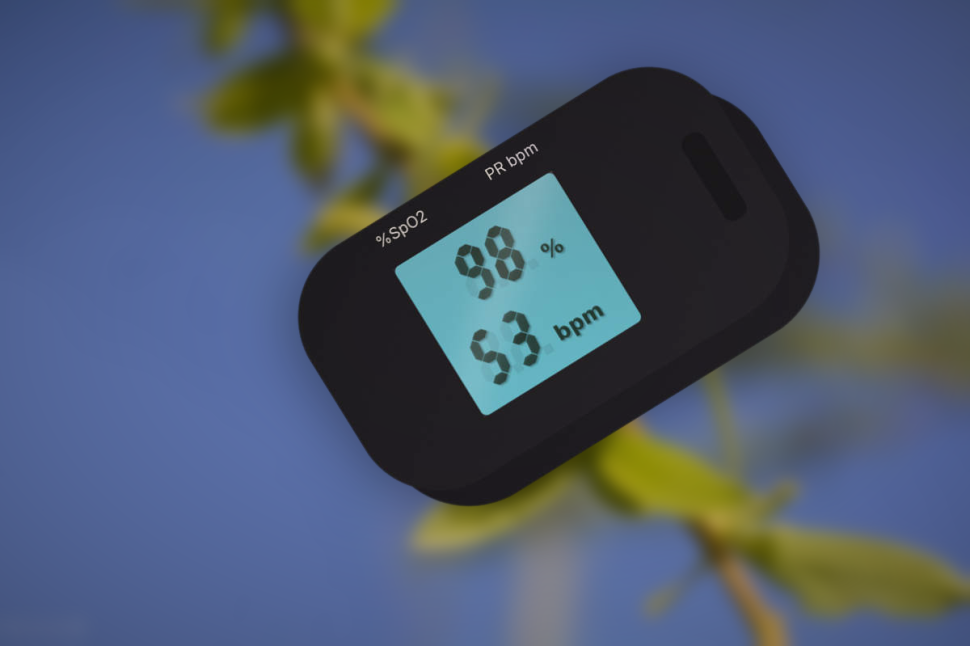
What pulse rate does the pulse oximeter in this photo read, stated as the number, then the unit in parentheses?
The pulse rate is 53 (bpm)
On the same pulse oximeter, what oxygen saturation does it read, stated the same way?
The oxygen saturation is 98 (%)
